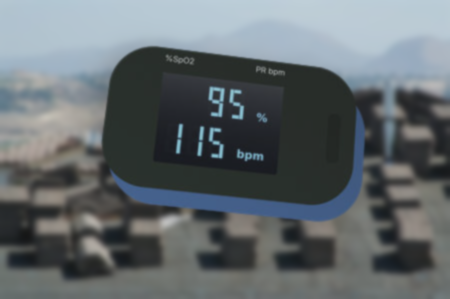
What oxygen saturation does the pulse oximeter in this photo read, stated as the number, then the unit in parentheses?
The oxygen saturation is 95 (%)
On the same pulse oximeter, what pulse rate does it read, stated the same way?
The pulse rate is 115 (bpm)
